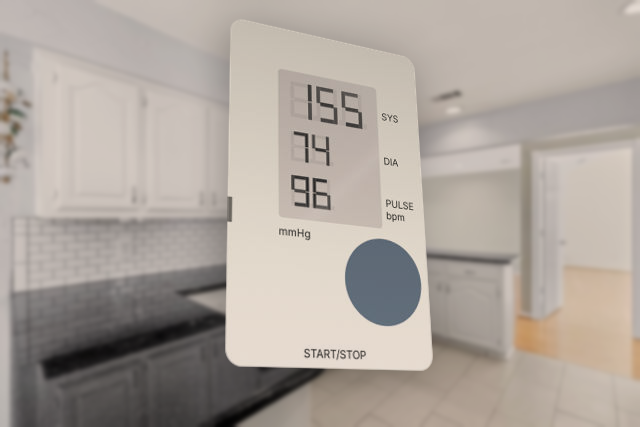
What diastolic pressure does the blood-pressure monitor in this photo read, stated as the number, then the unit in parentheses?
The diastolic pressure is 74 (mmHg)
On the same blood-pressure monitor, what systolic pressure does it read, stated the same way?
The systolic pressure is 155 (mmHg)
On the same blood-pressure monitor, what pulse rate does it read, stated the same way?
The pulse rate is 96 (bpm)
